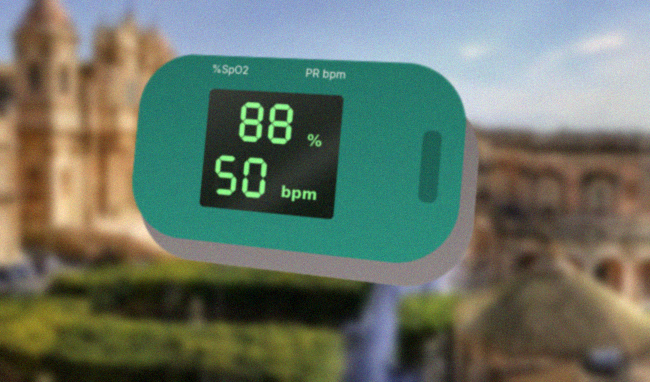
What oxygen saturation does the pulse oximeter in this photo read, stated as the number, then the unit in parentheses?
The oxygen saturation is 88 (%)
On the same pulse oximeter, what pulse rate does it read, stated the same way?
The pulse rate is 50 (bpm)
